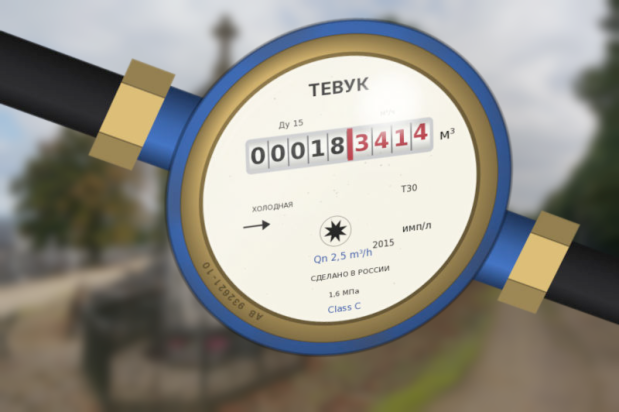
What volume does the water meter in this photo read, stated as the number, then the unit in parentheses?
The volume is 18.3414 (m³)
